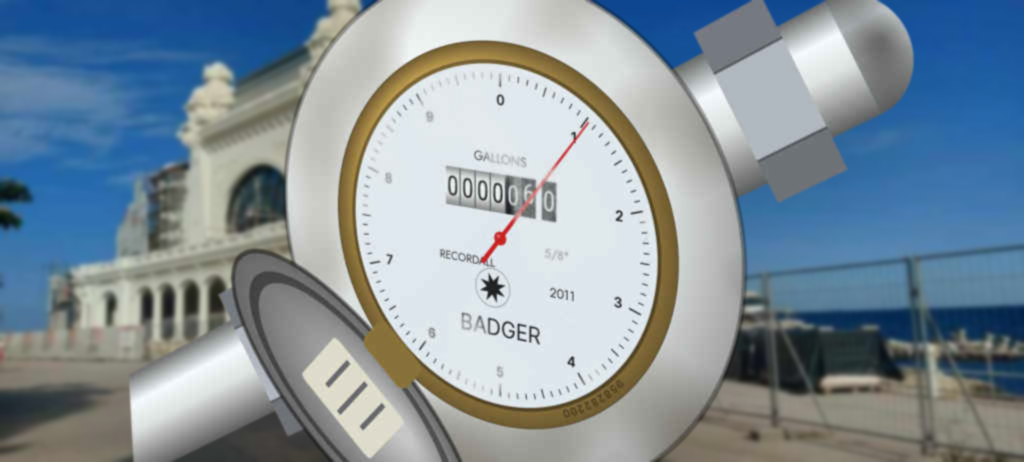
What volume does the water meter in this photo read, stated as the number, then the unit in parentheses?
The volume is 61.0 (gal)
